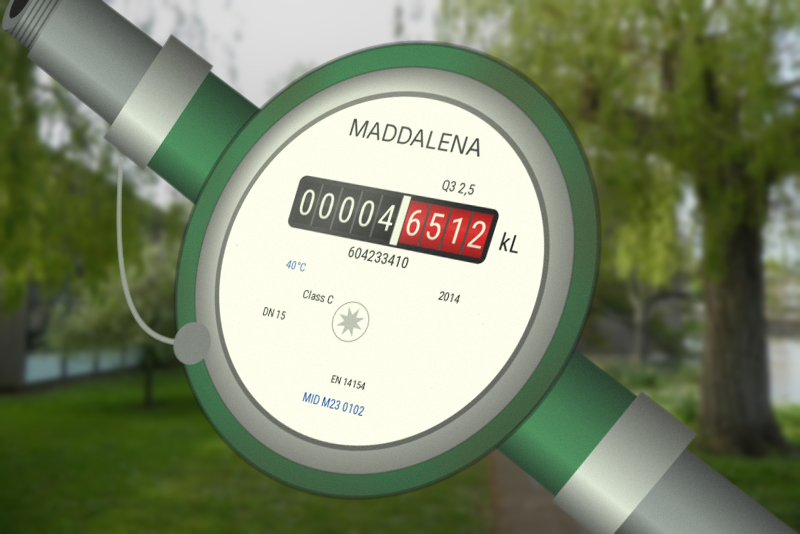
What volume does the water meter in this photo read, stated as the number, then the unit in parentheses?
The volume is 4.6512 (kL)
